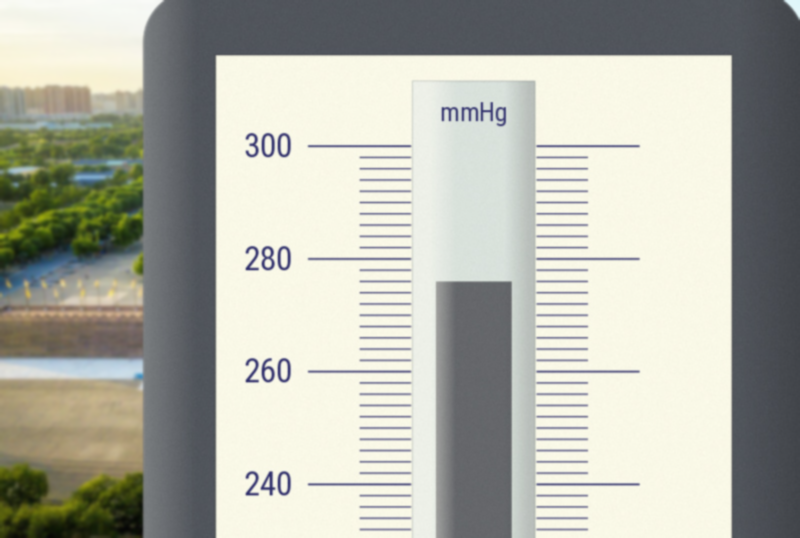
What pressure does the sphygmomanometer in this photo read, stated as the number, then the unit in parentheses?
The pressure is 276 (mmHg)
